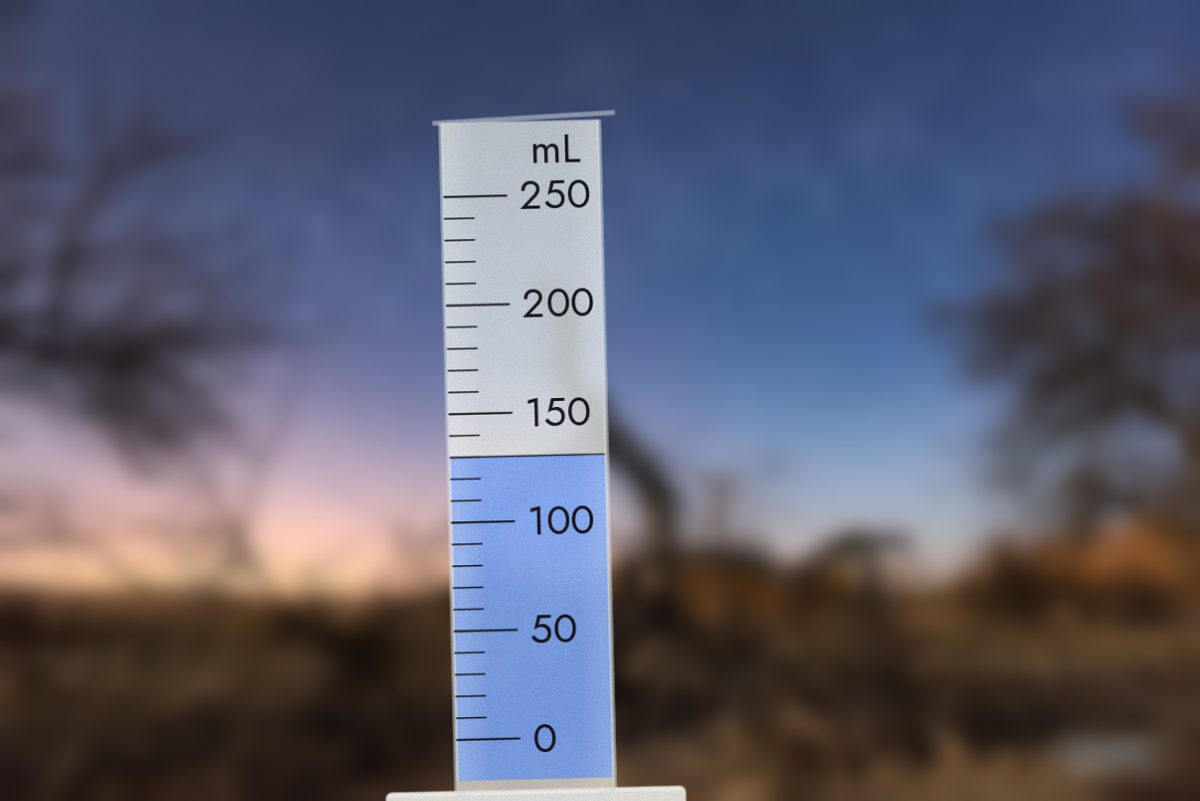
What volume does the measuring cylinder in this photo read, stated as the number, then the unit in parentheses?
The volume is 130 (mL)
